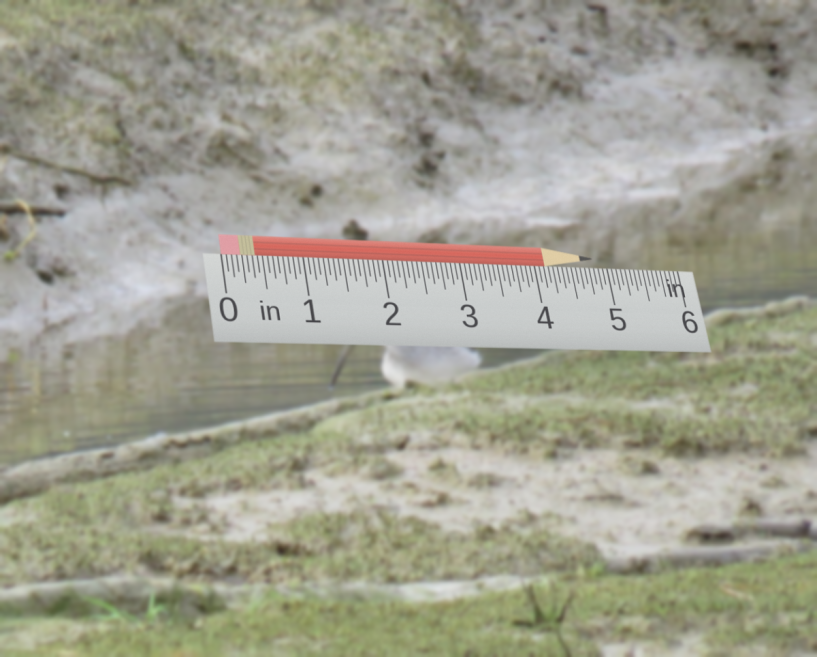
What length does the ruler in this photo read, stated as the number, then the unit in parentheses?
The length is 4.8125 (in)
